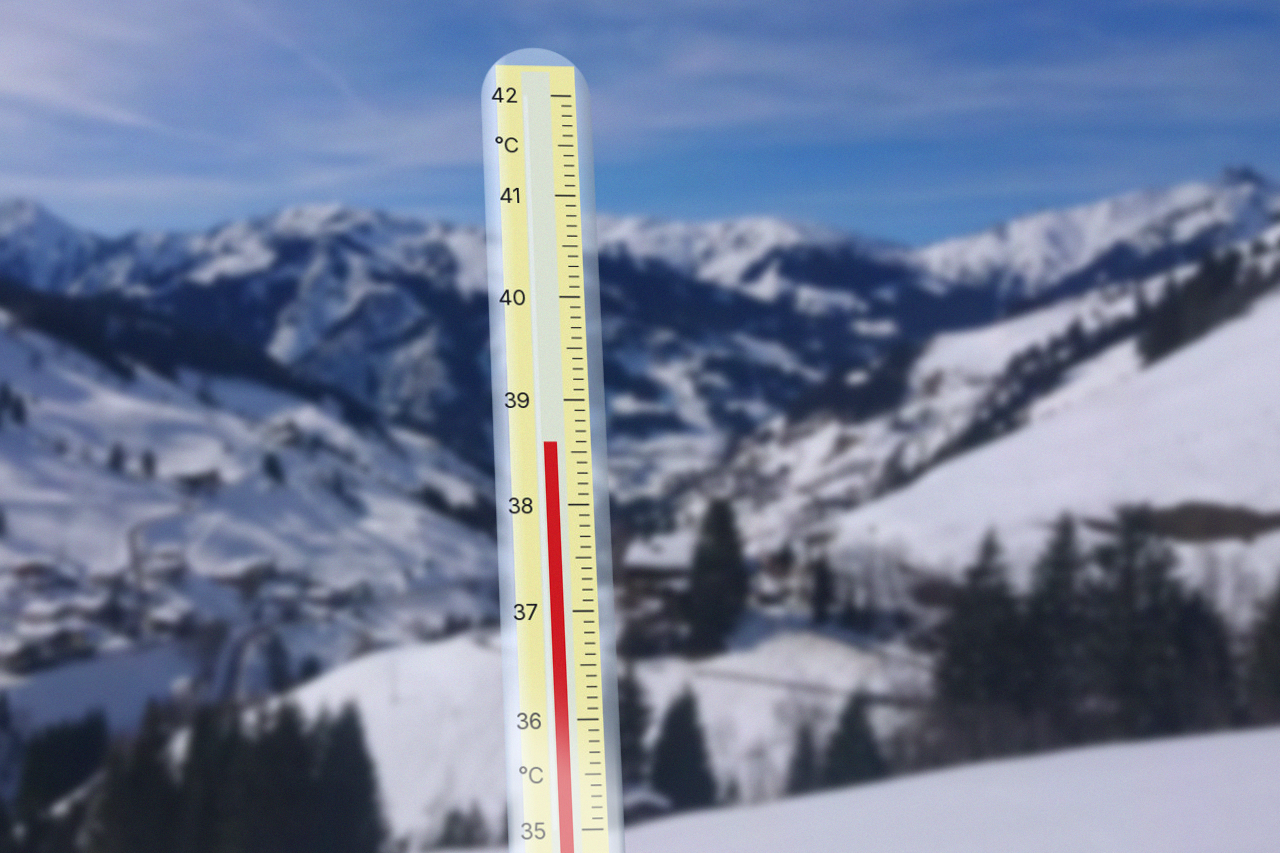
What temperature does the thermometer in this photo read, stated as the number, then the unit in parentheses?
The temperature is 38.6 (°C)
